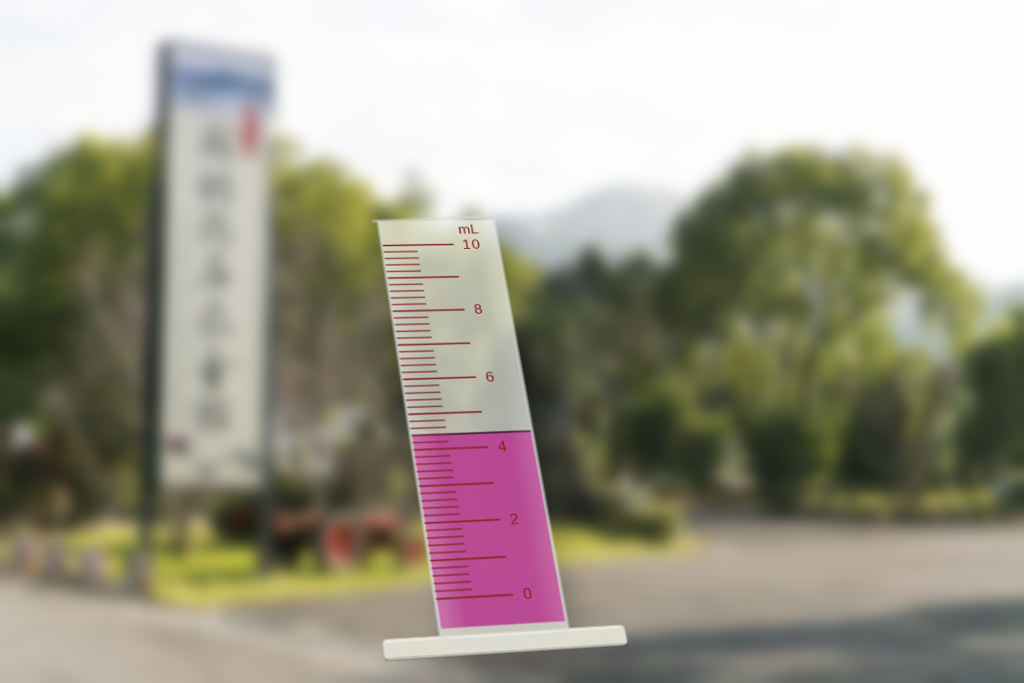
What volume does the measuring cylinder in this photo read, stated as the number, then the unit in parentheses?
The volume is 4.4 (mL)
